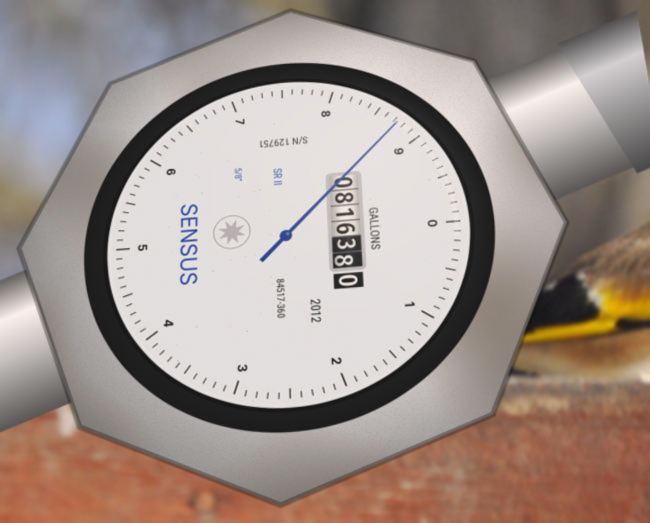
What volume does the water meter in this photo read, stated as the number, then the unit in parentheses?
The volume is 816378.7 (gal)
